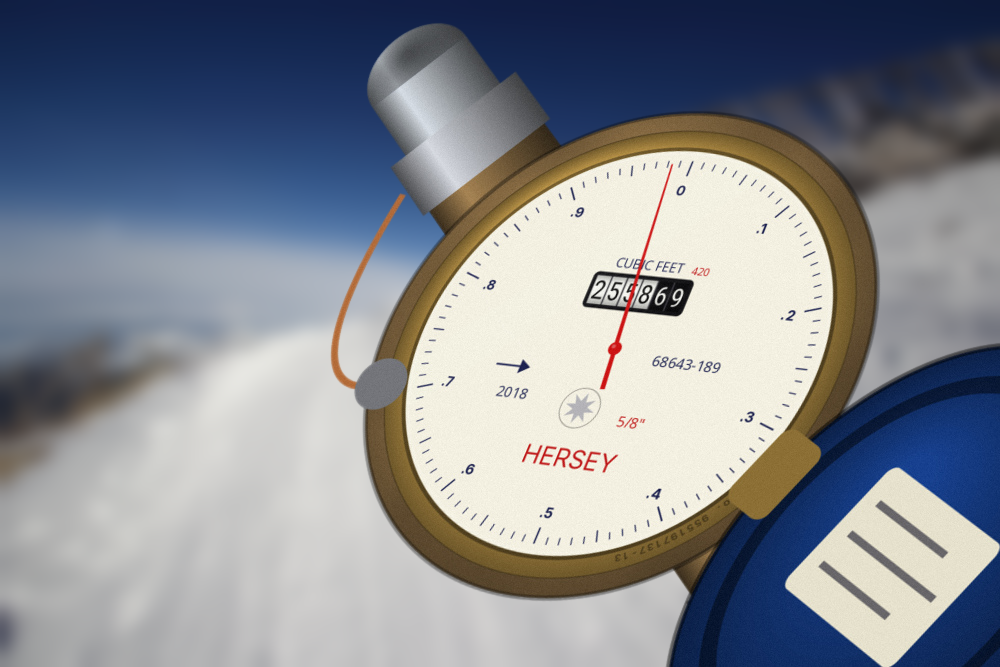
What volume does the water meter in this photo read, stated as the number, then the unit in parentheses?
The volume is 255868.98 (ft³)
